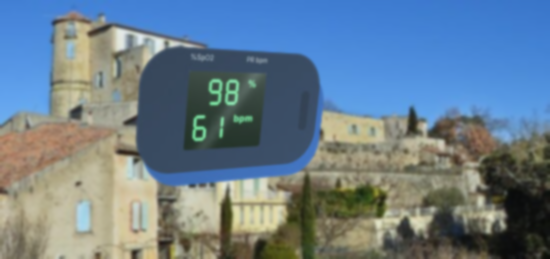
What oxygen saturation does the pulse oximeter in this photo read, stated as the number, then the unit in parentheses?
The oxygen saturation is 98 (%)
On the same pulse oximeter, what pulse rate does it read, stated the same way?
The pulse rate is 61 (bpm)
